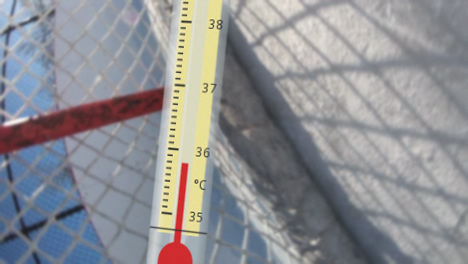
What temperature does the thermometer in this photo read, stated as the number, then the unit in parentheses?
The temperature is 35.8 (°C)
